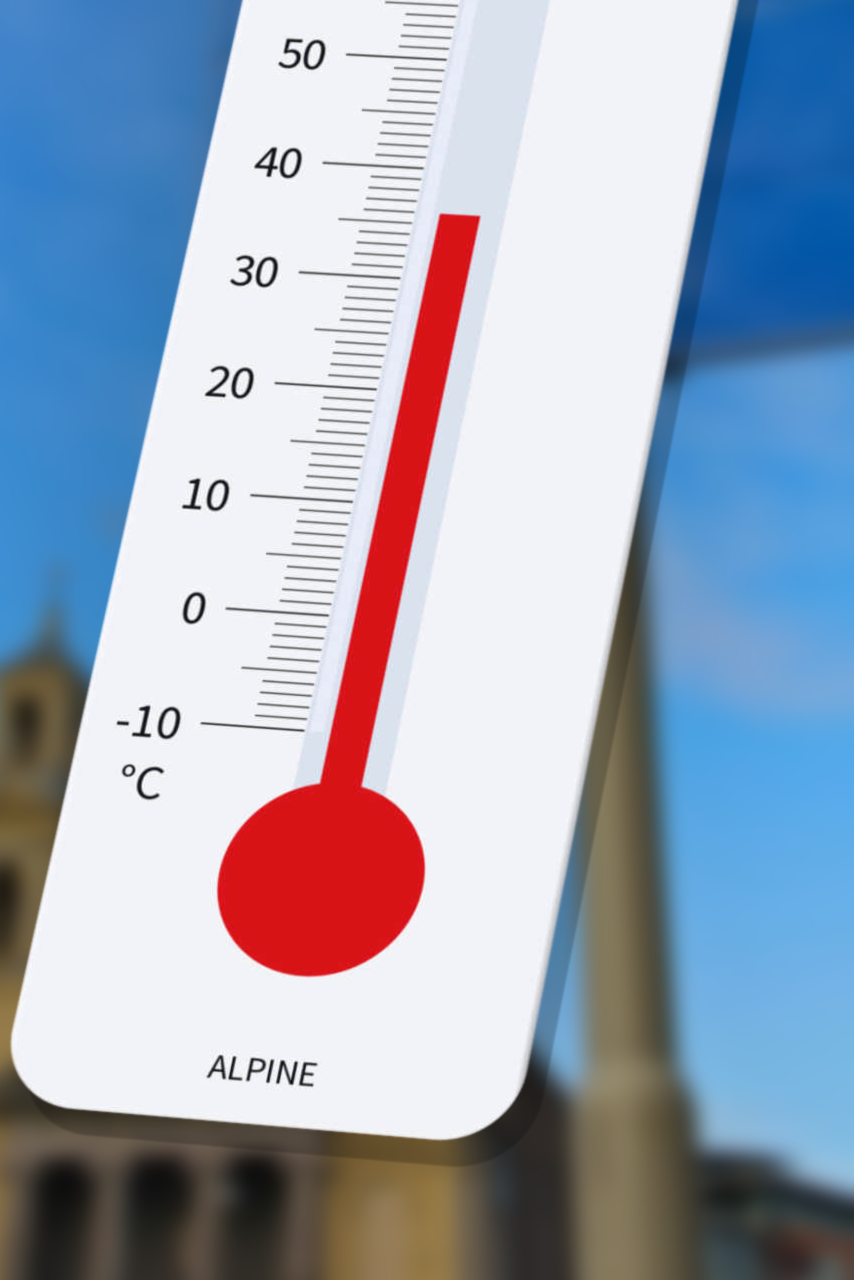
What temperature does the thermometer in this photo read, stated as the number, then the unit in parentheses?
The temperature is 36 (°C)
